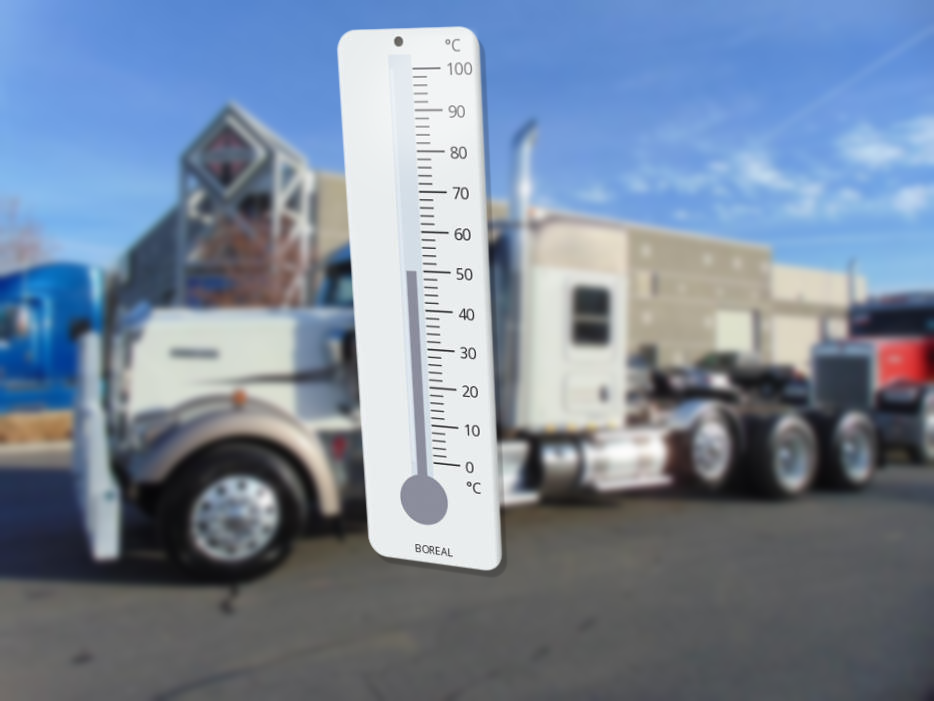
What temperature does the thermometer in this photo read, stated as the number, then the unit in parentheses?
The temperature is 50 (°C)
